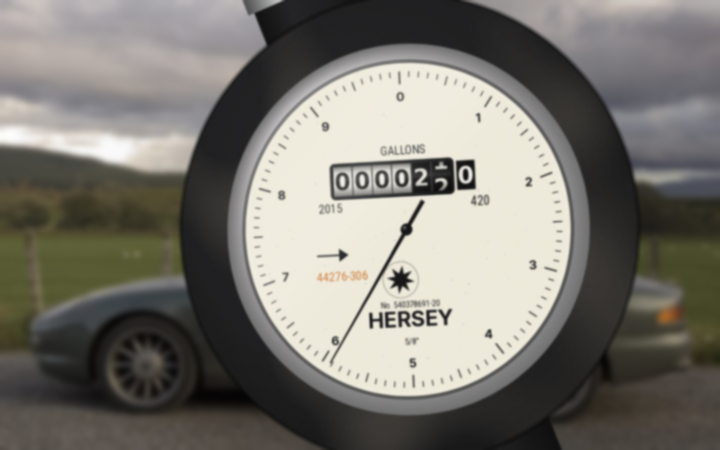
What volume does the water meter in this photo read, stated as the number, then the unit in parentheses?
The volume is 215.9 (gal)
